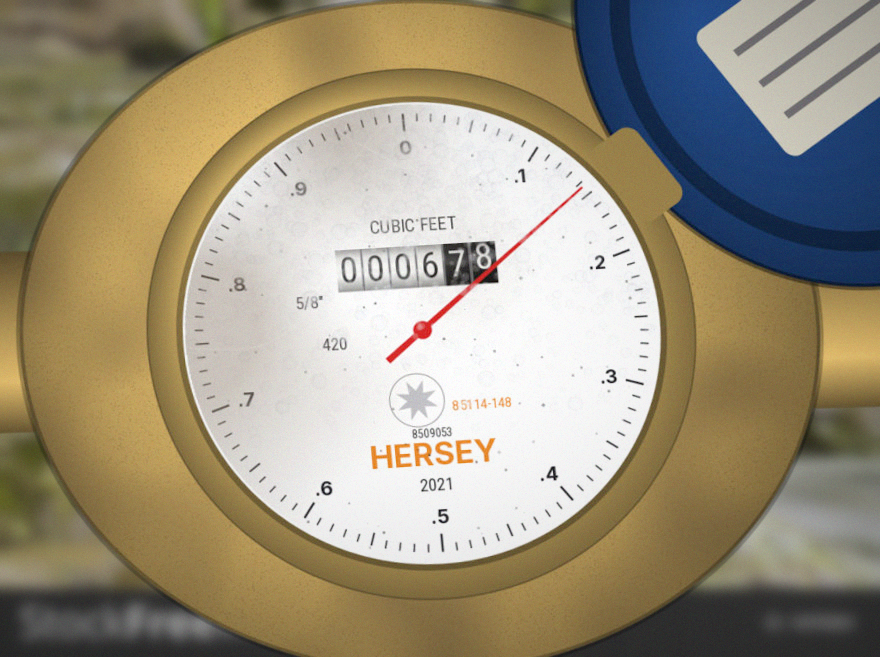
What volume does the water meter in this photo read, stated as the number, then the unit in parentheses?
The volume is 678.14 (ft³)
